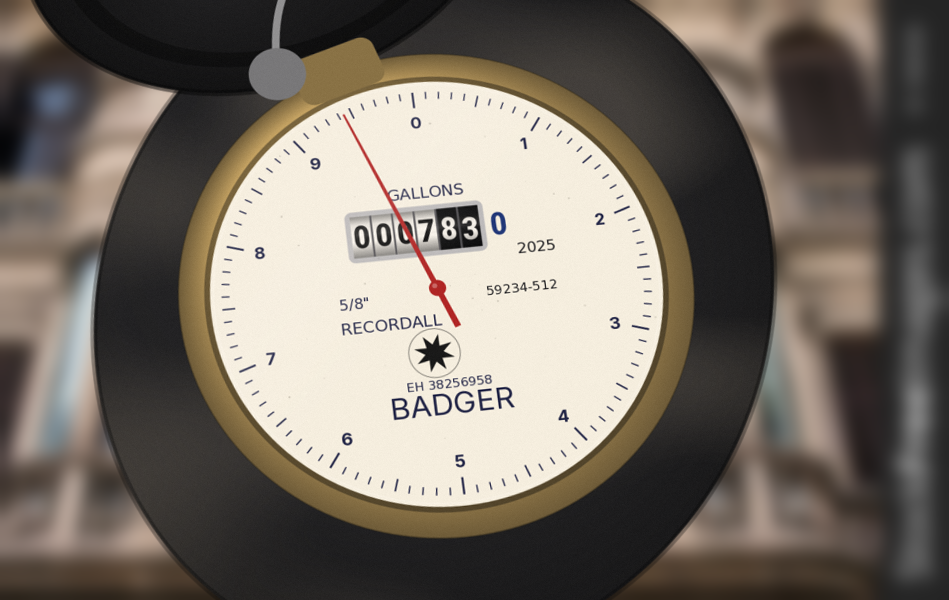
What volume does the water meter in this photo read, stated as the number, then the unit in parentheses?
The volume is 7829.4 (gal)
